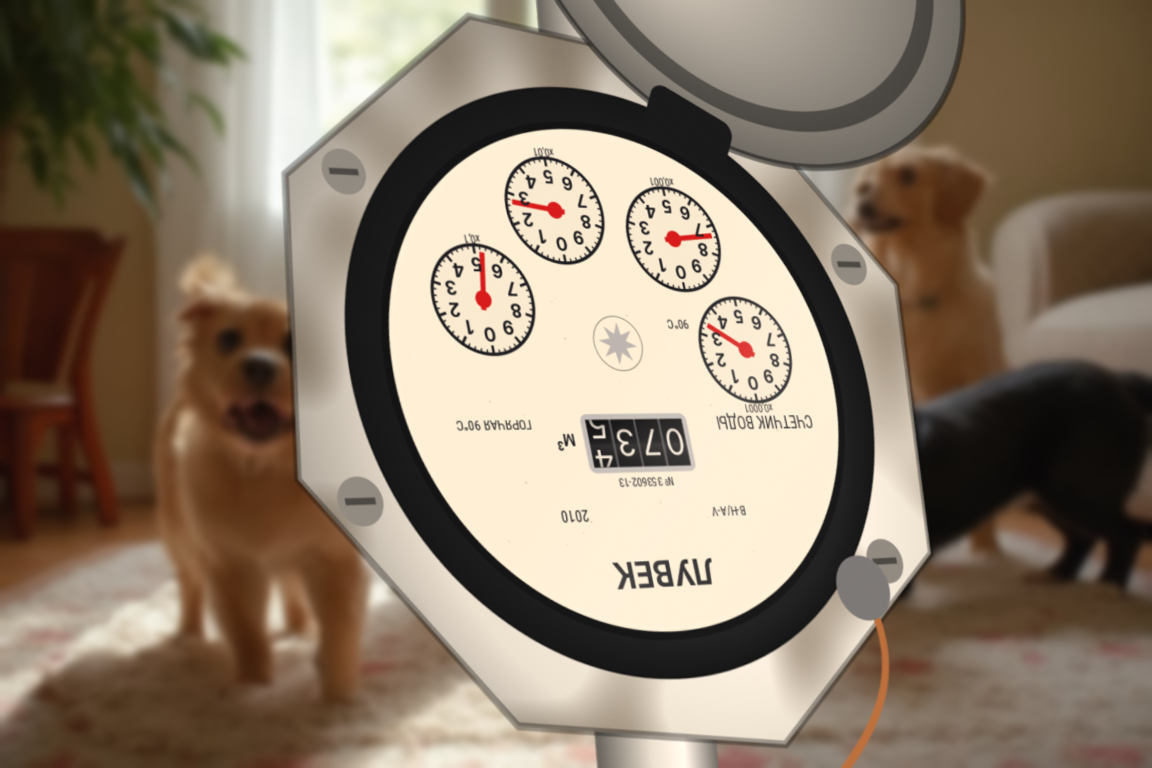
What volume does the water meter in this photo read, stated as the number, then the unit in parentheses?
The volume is 734.5273 (m³)
